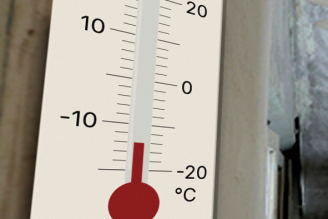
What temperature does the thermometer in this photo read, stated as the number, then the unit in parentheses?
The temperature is -14 (°C)
